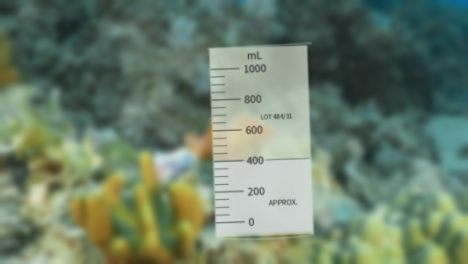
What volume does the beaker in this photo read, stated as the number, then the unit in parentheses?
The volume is 400 (mL)
